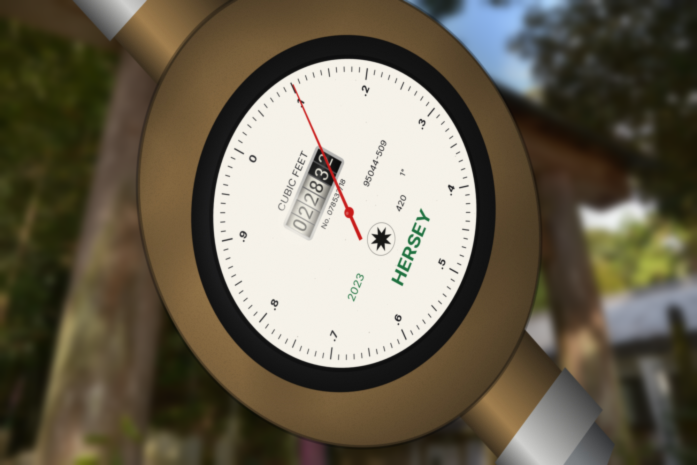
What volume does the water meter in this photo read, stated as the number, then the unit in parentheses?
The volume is 22832.10 (ft³)
